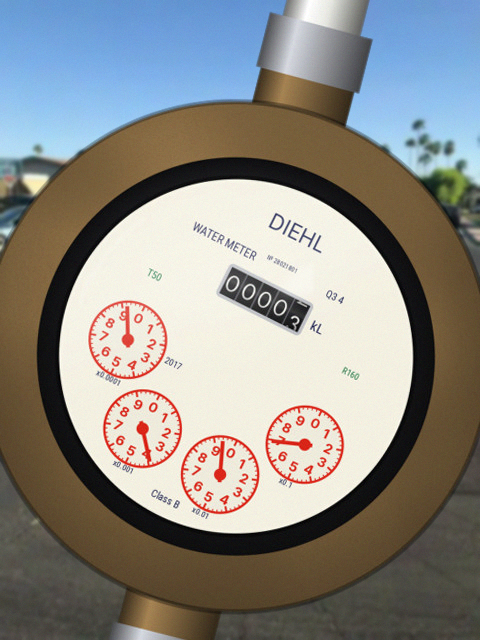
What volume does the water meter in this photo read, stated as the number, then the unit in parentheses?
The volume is 2.6939 (kL)
